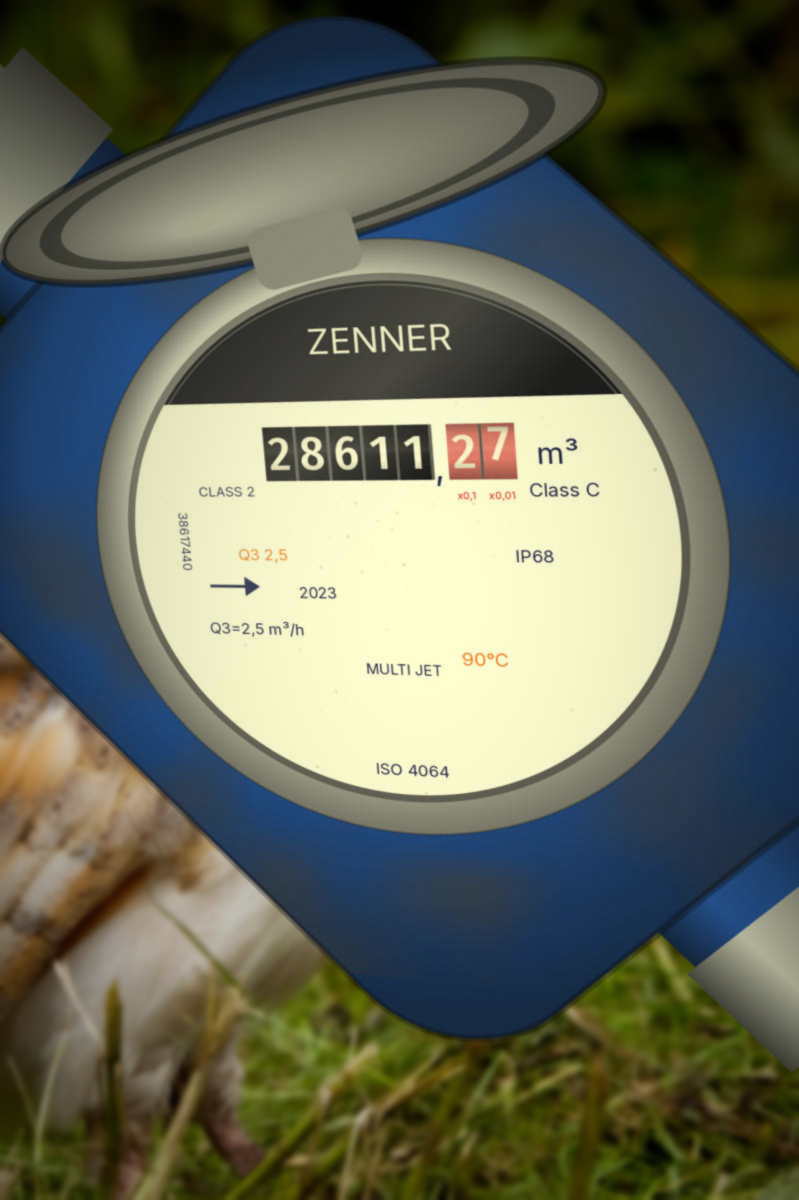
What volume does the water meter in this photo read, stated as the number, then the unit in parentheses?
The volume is 28611.27 (m³)
